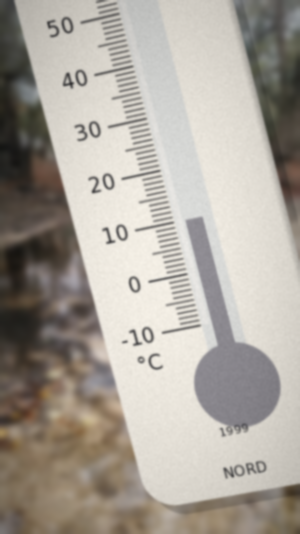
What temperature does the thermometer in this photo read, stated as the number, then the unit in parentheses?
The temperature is 10 (°C)
